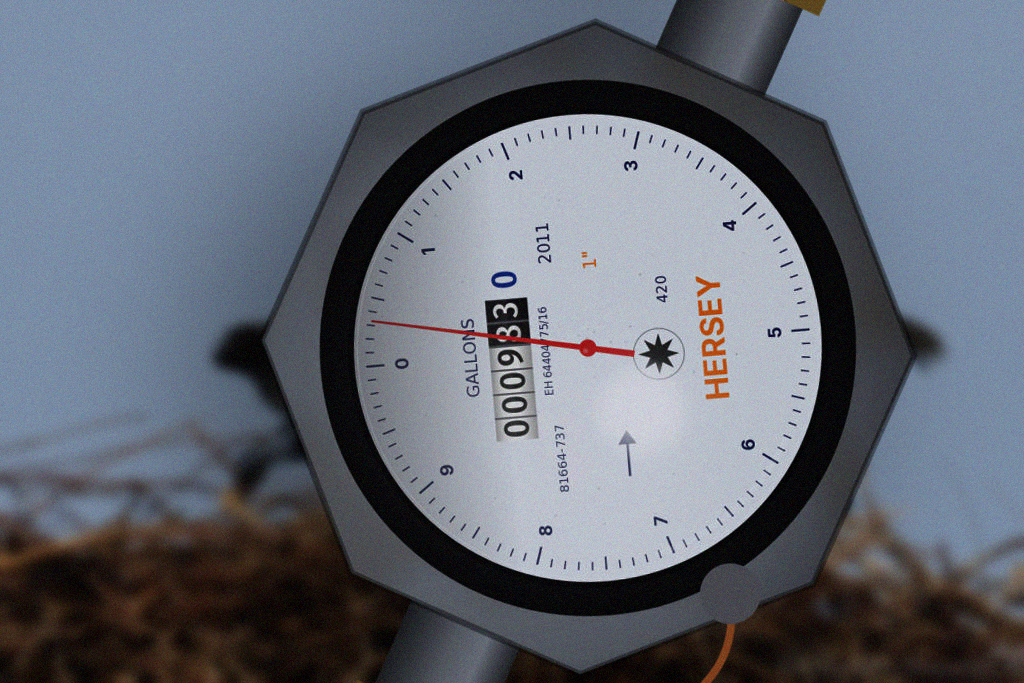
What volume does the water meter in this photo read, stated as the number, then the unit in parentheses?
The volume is 9830.3 (gal)
